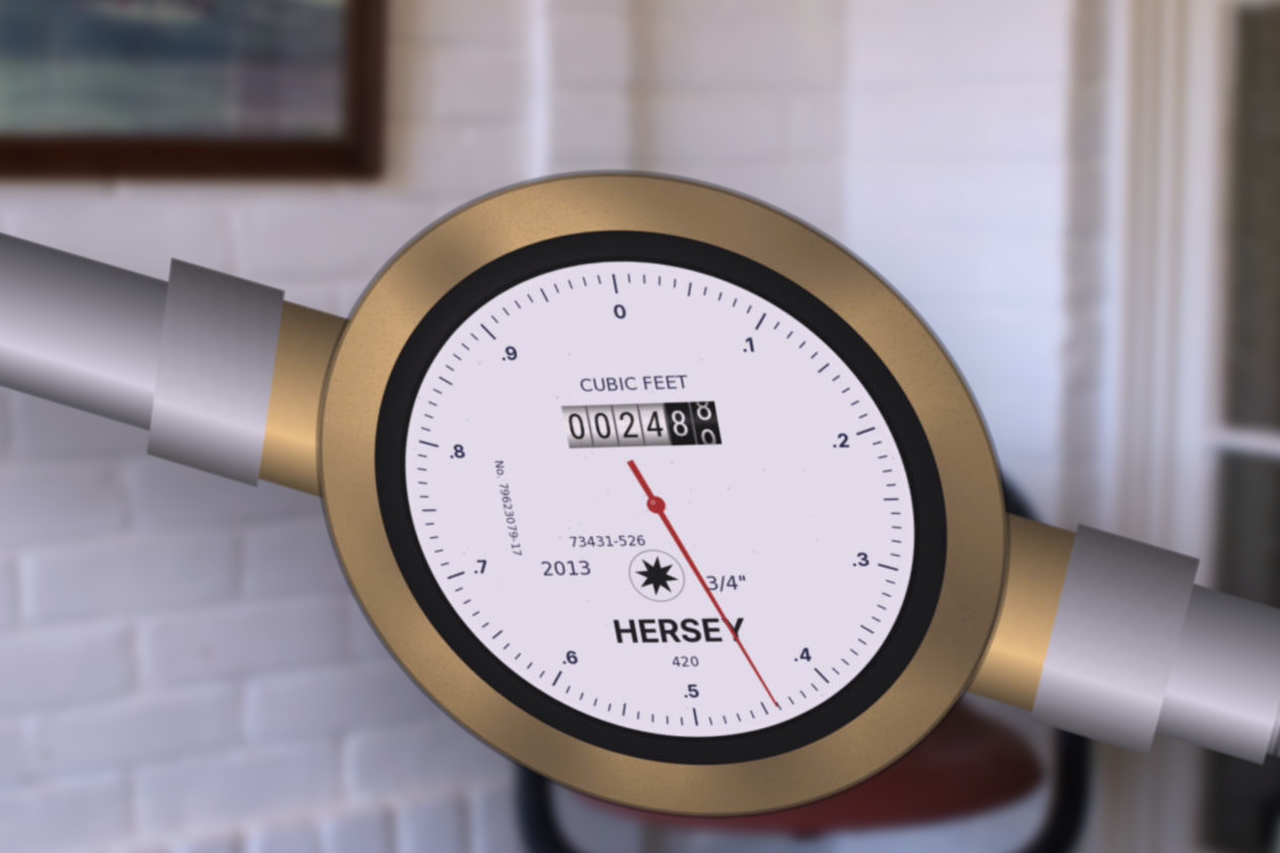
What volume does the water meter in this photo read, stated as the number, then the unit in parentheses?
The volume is 2488.44 (ft³)
